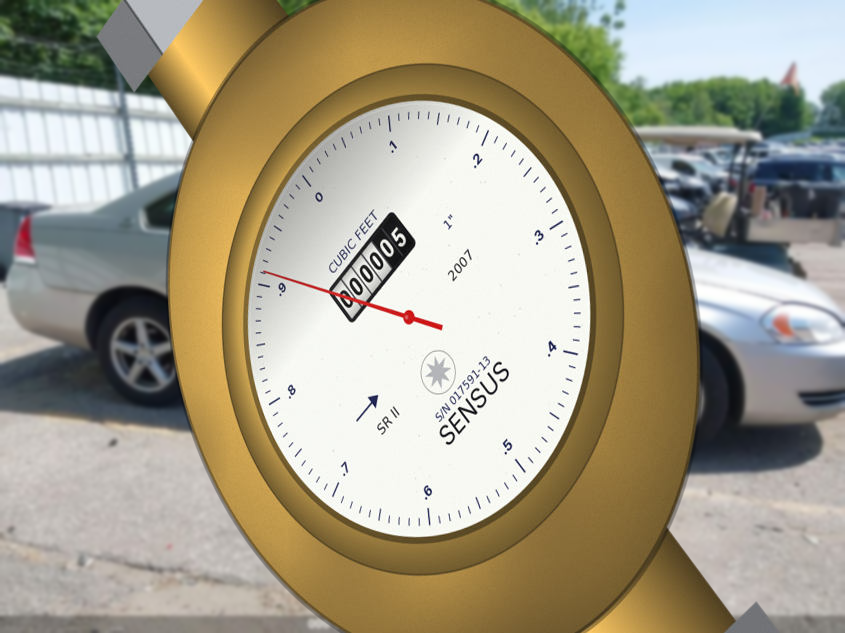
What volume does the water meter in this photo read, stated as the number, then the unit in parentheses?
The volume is 4.91 (ft³)
